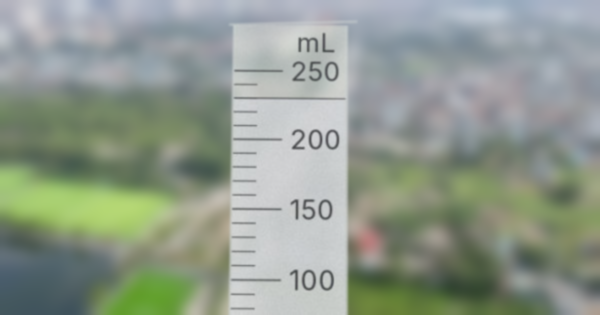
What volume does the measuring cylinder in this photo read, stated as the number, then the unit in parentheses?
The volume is 230 (mL)
